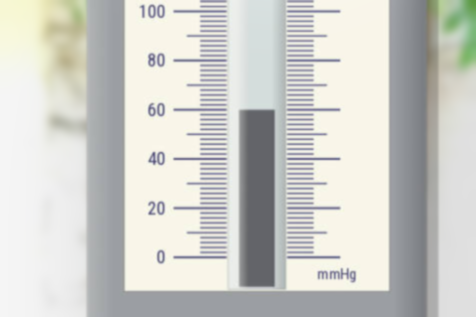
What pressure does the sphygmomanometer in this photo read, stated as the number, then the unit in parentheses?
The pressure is 60 (mmHg)
